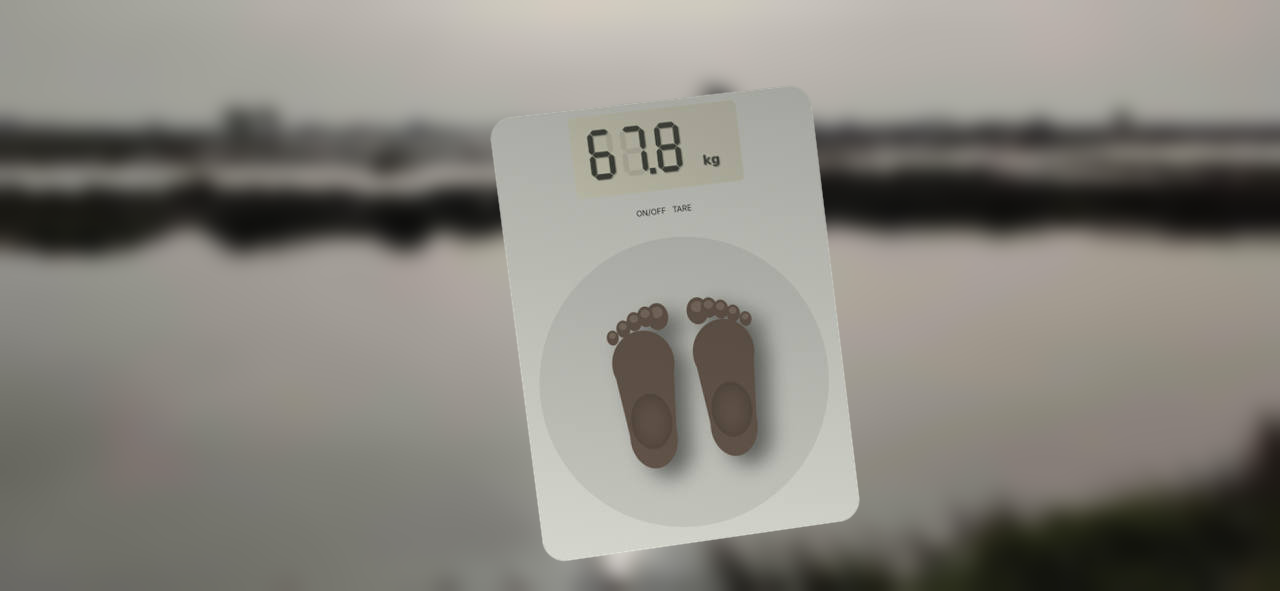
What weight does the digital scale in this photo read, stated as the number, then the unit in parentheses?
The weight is 67.8 (kg)
